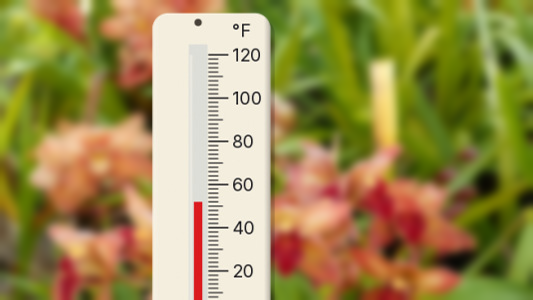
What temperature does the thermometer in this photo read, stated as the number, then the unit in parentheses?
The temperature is 52 (°F)
